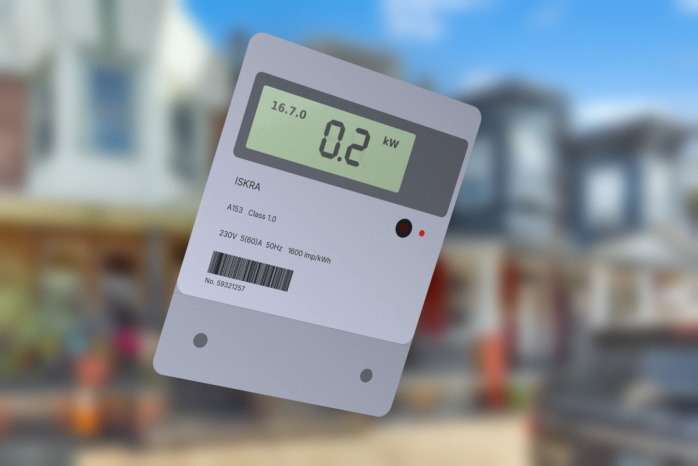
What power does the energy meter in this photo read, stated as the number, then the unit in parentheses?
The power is 0.2 (kW)
